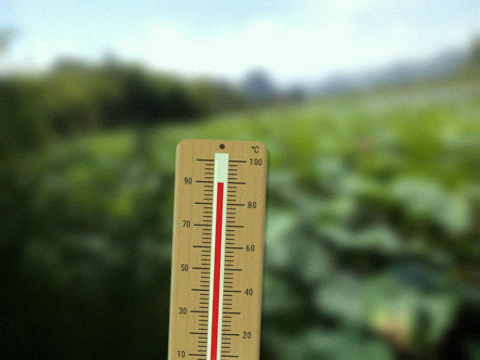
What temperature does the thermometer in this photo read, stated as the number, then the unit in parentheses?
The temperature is 90 (°C)
